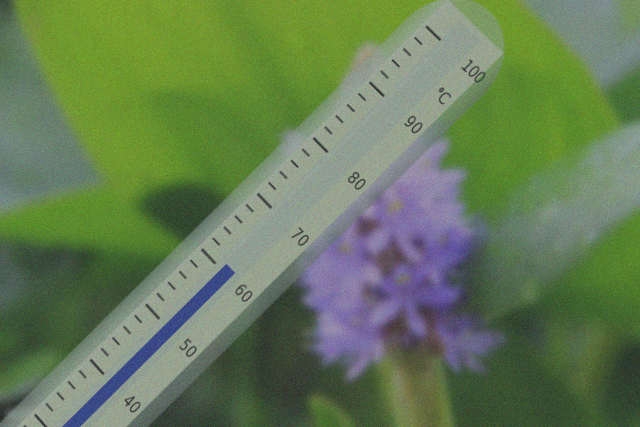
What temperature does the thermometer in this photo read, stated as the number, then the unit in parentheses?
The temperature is 61 (°C)
